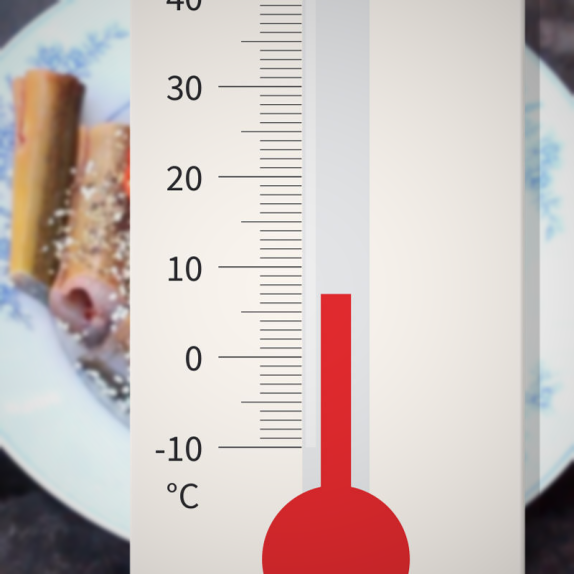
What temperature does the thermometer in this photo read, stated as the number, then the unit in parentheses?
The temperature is 7 (°C)
